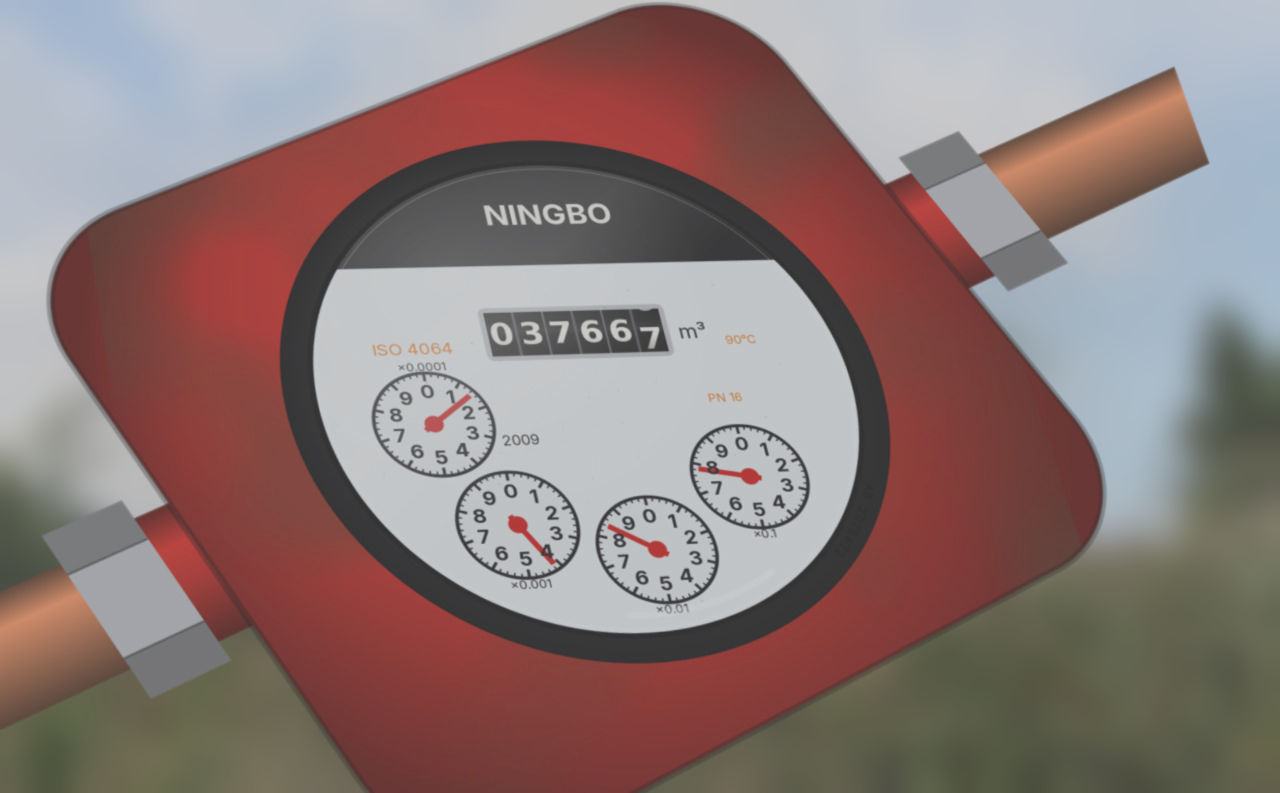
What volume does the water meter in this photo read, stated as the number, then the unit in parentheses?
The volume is 37666.7841 (m³)
